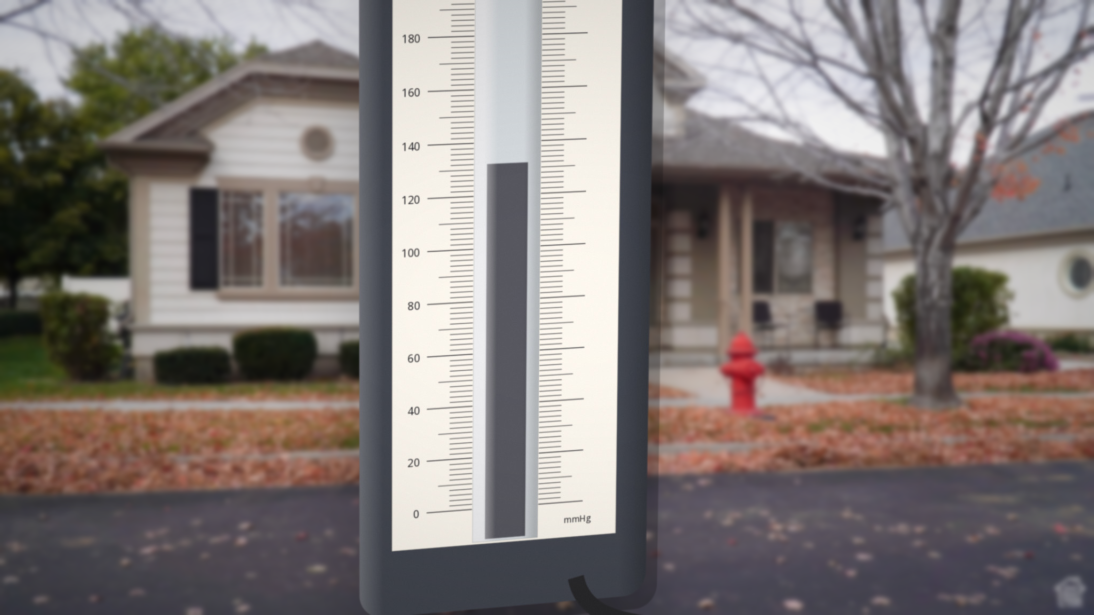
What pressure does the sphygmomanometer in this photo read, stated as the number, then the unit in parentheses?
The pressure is 132 (mmHg)
